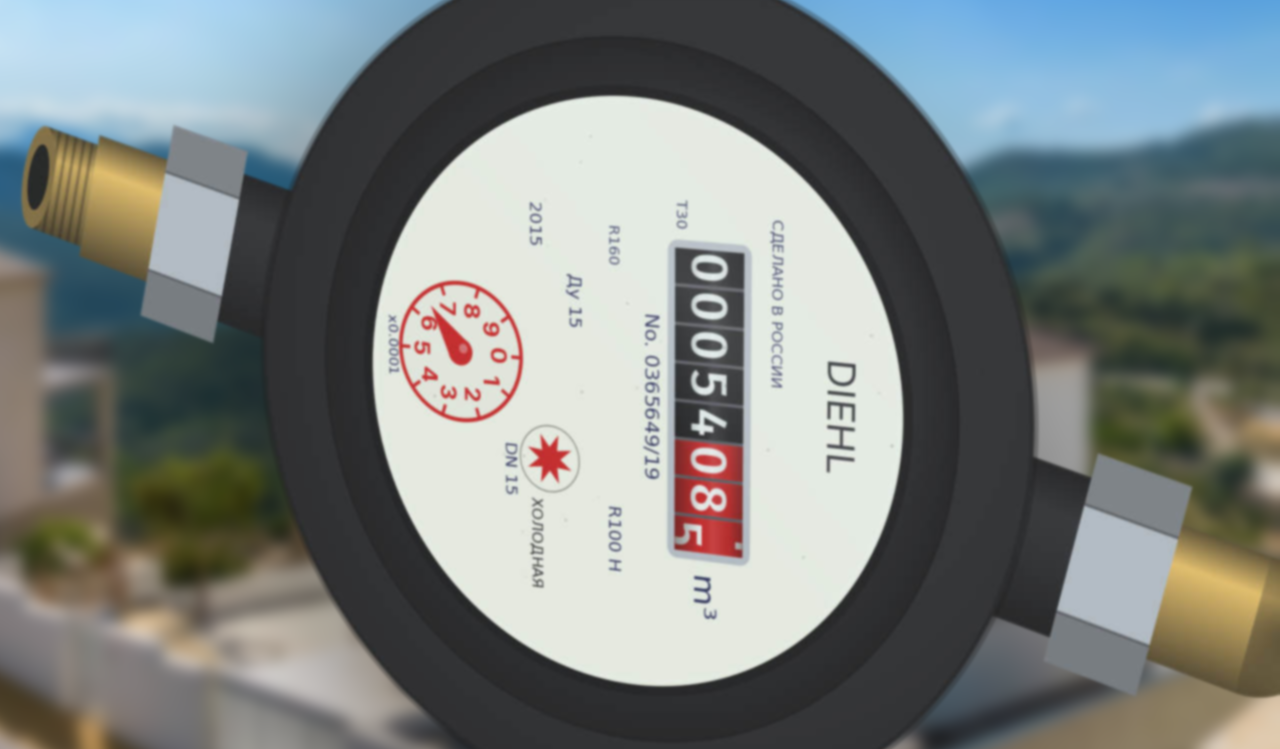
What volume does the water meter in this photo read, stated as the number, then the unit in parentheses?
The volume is 54.0846 (m³)
